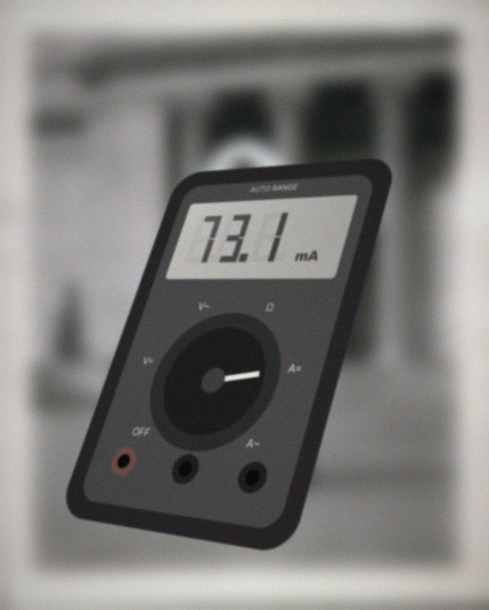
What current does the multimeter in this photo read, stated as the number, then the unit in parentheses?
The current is 73.1 (mA)
